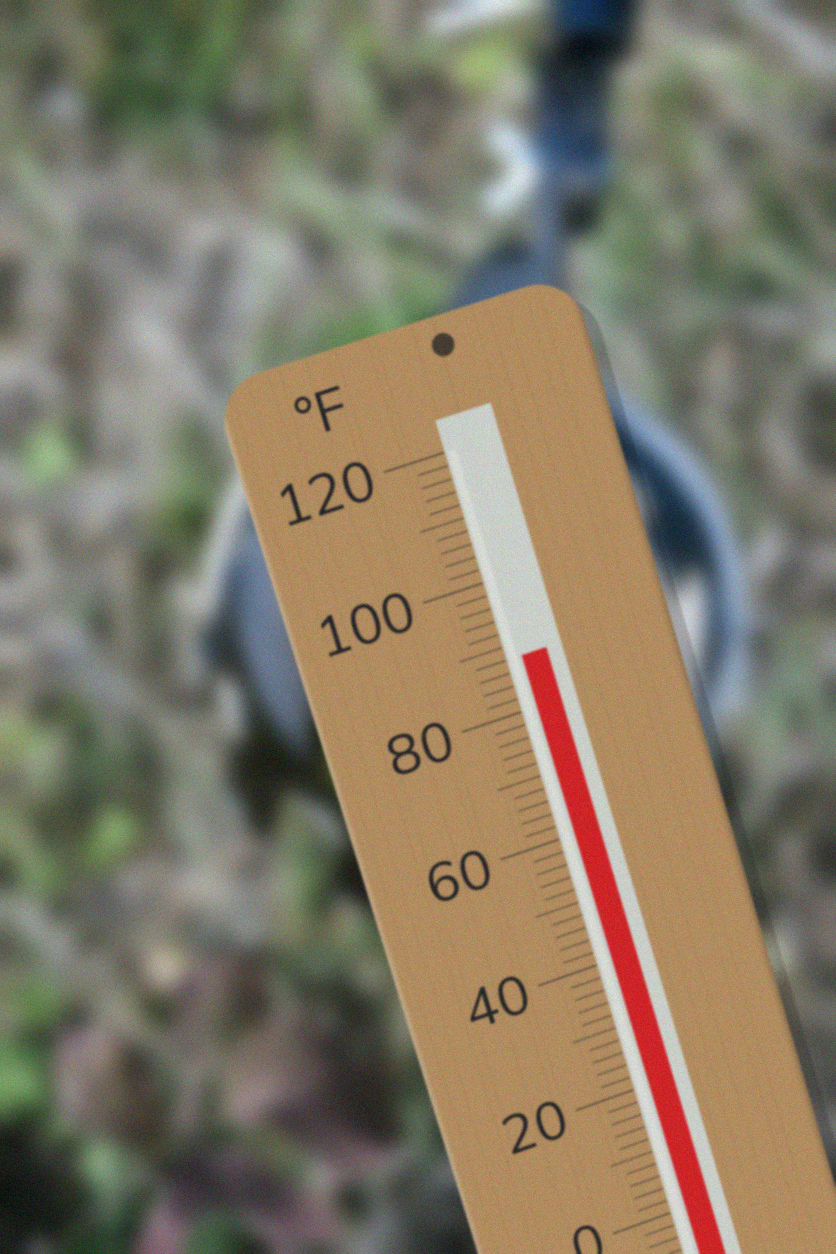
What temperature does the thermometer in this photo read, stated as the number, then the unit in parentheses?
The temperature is 88 (°F)
